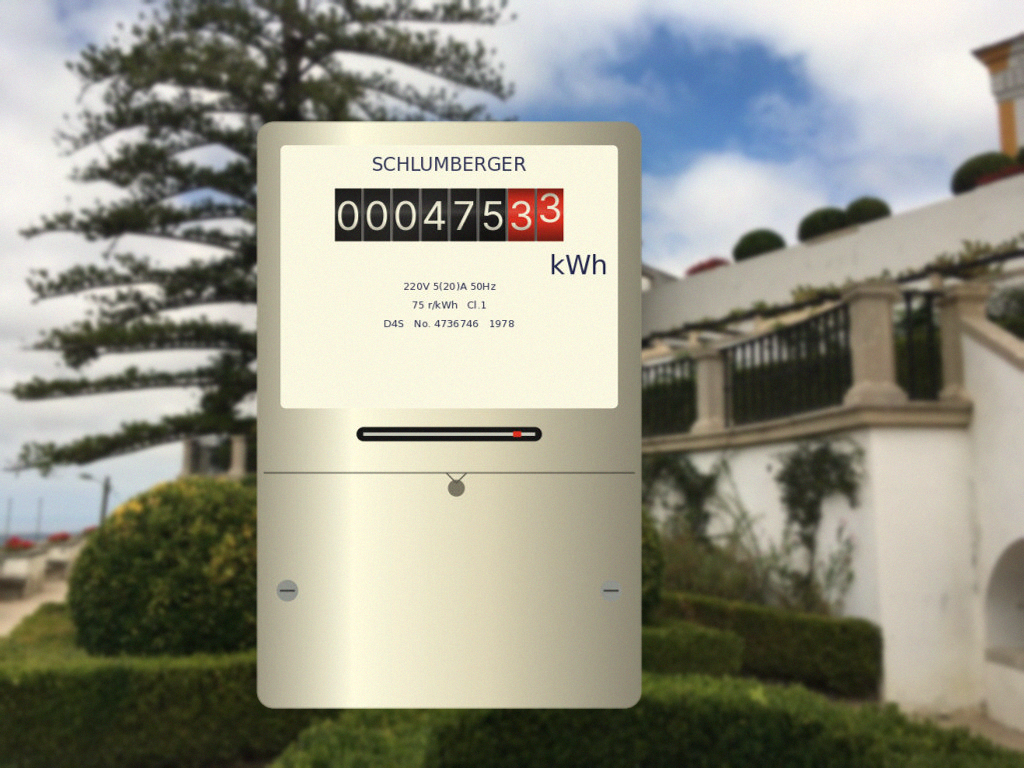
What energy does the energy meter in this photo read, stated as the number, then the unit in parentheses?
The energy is 475.33 (kWh)
